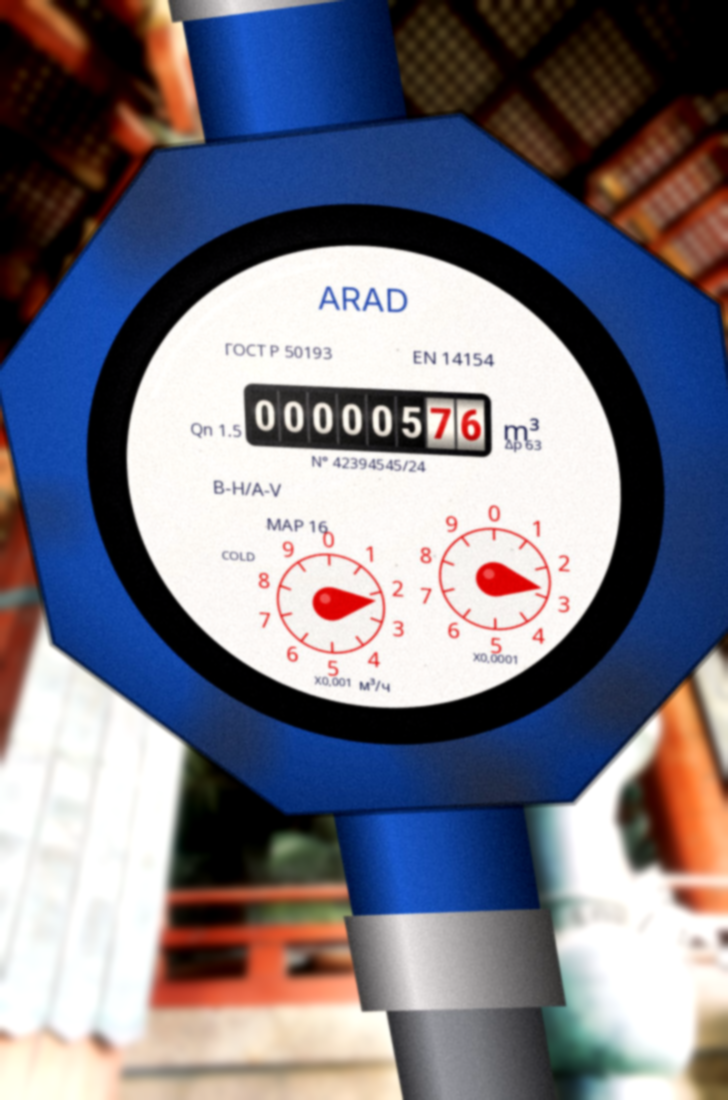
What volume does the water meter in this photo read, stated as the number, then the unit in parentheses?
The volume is 5.7622 (m³)
